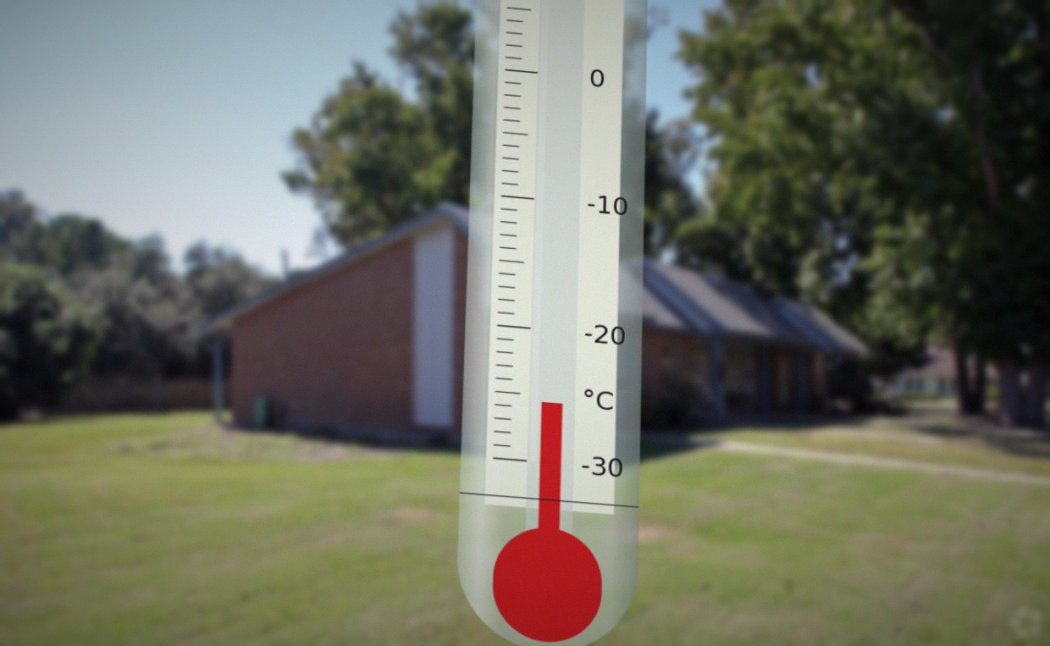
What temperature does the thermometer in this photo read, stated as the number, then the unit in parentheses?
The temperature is -25.5 (°C)
